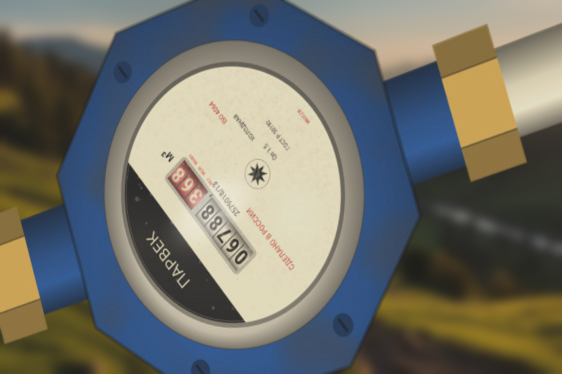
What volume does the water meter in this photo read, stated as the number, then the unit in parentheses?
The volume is 6788.368 (m³)
